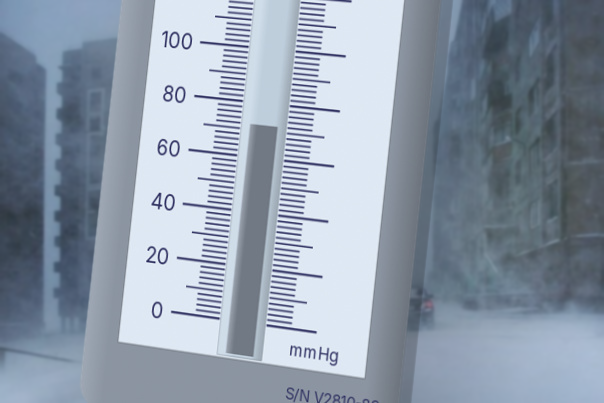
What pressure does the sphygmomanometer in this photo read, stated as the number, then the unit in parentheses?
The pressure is 72 (mmHg)
